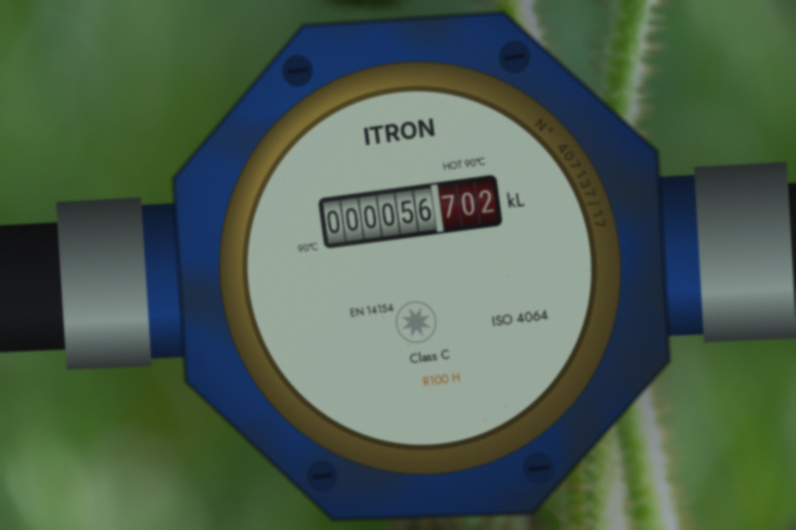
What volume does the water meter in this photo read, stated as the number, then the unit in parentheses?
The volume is 56.702 (kL)
